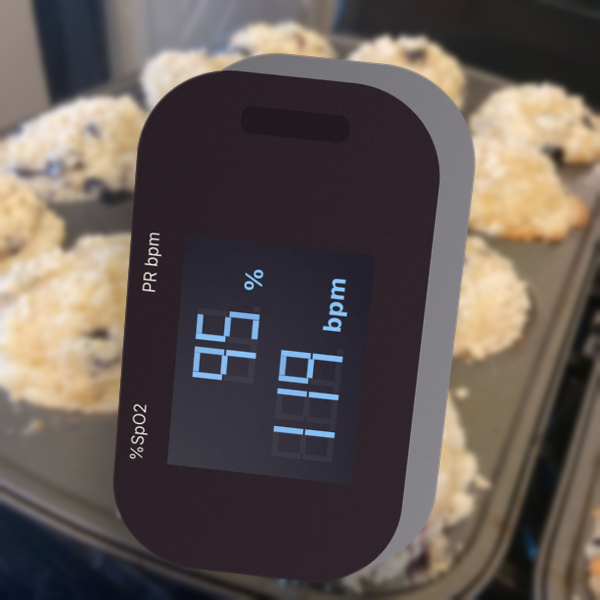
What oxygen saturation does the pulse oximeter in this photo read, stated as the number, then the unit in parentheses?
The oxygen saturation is 95 (%)
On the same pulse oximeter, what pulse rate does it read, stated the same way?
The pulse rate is 119 (bpm)
